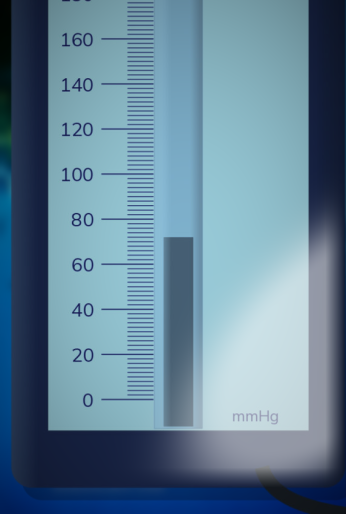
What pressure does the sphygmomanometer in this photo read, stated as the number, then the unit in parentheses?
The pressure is 72 (mmHg)
